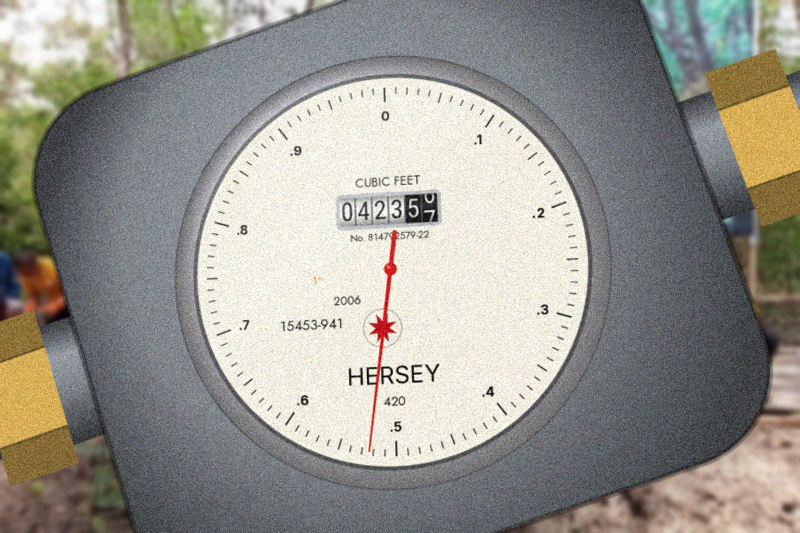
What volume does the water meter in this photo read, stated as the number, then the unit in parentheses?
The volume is 42356.52 (ft³)
